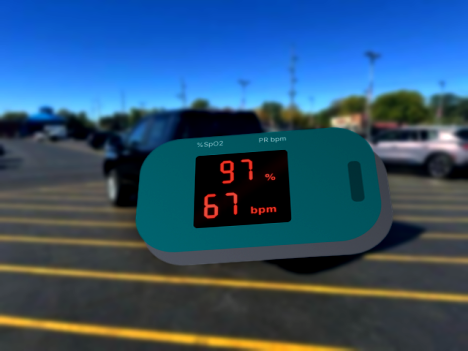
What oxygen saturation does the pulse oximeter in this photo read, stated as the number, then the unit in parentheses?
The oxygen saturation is 97 (%)
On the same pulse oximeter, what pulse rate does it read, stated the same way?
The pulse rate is 67 (bpm)
